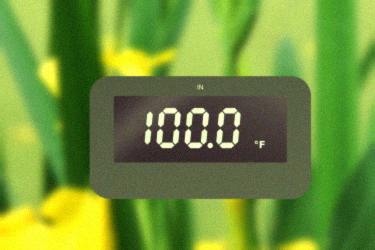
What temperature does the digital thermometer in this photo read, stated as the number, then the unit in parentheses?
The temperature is 100.0 (°F)
